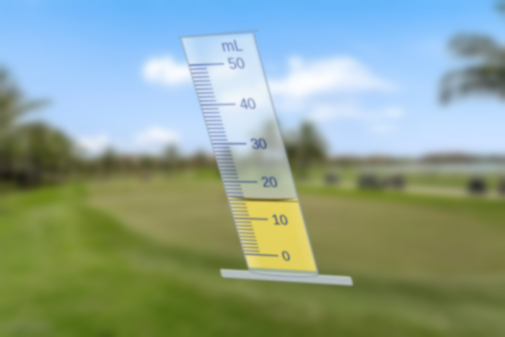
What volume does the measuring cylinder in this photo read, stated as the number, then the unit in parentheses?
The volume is 15 (mL)
